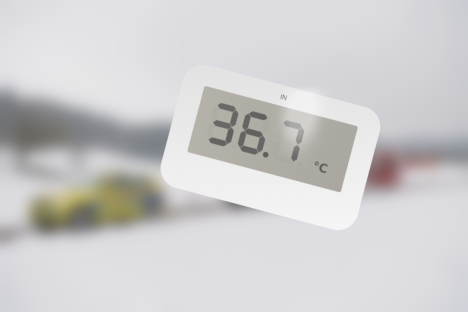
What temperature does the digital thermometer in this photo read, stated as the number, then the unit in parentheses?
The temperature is 36.7 (°C)
